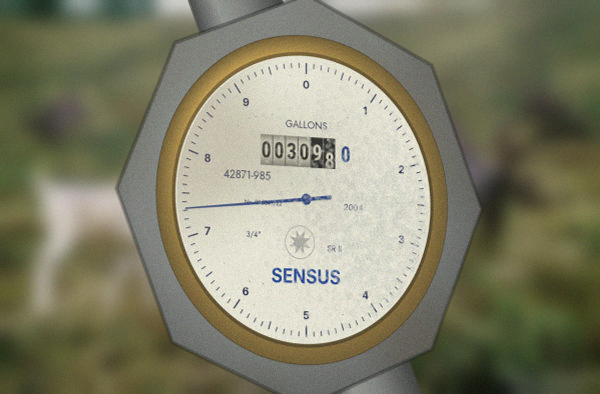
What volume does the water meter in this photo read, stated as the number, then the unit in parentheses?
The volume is 30977.3 (gal)
